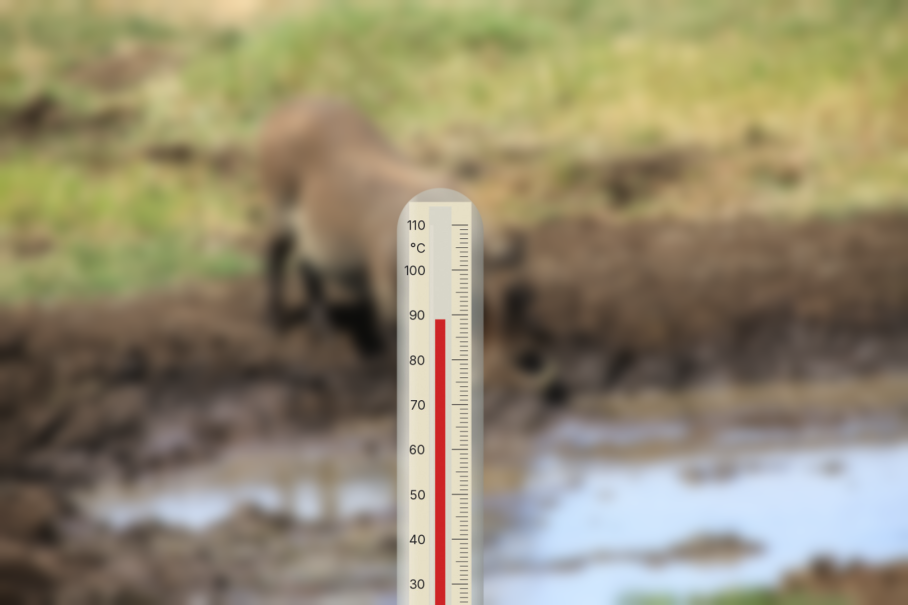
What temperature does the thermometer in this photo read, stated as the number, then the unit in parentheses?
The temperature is 89 (°C)
